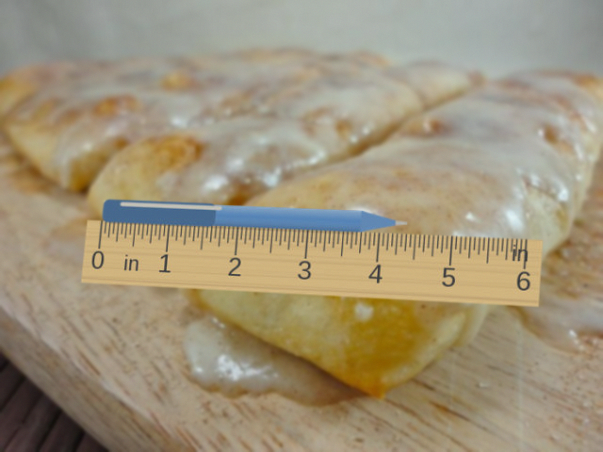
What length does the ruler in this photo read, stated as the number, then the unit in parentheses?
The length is 4.375 (in)
